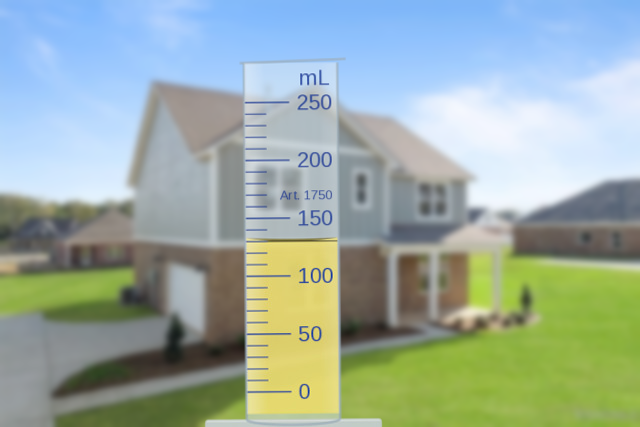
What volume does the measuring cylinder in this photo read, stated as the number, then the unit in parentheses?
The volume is 130 (mL)
